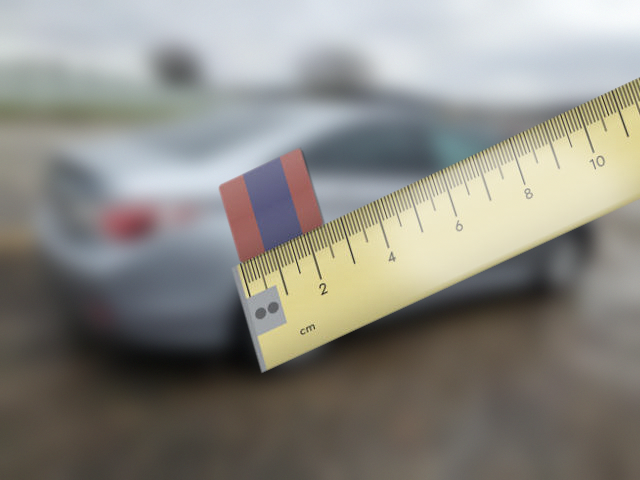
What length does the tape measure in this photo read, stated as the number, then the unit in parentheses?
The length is 2.5 (cm)
